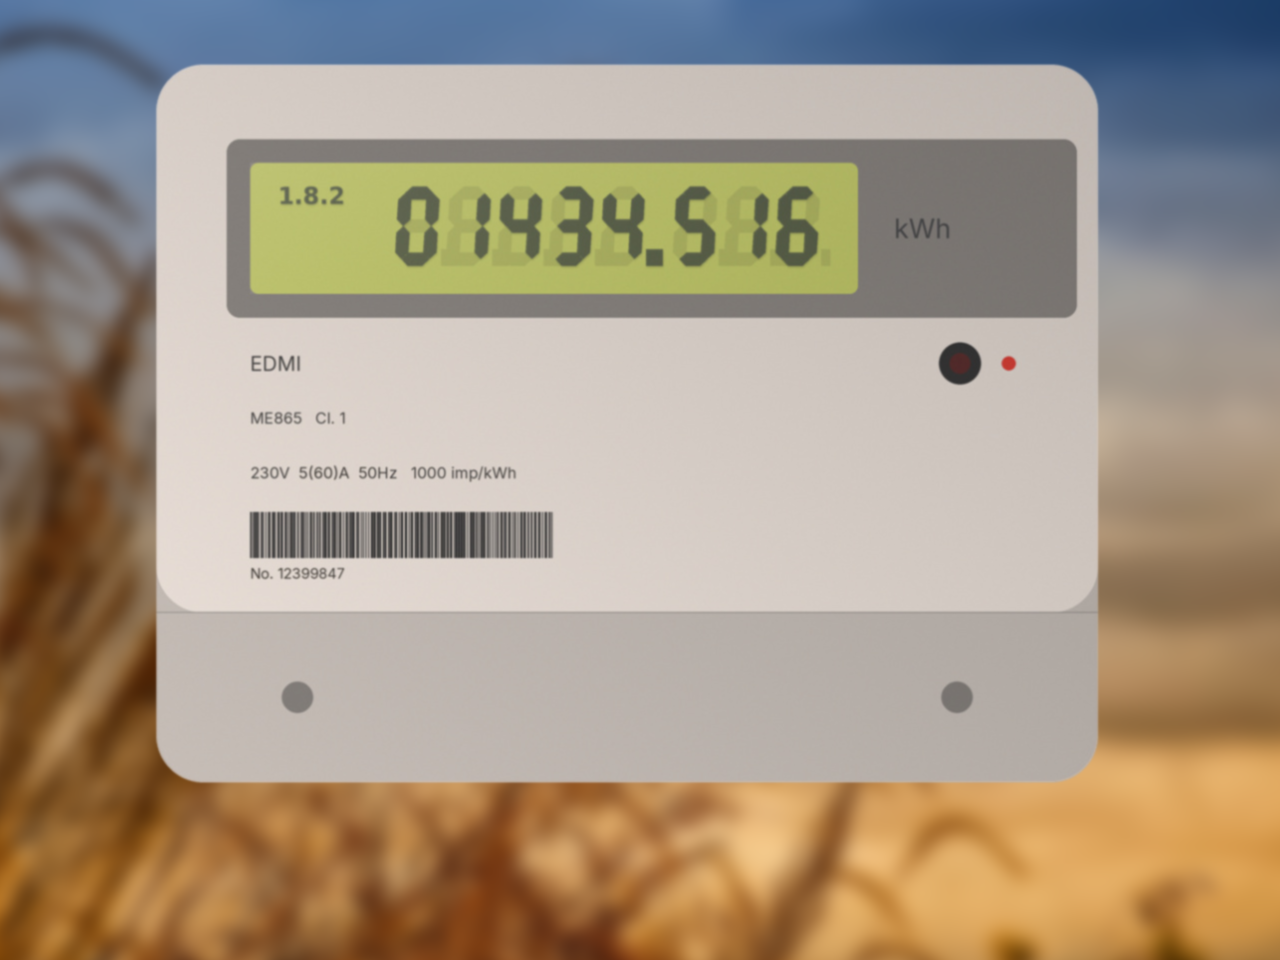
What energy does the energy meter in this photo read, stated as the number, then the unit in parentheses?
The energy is 1434.516 (kWh)
